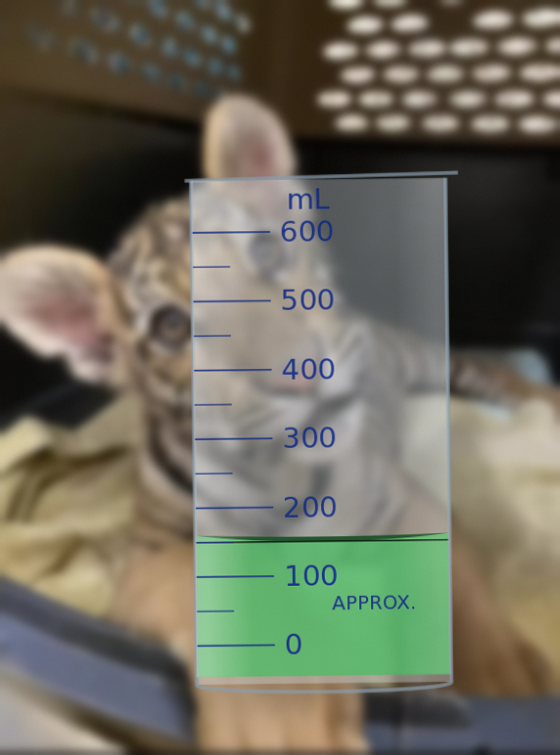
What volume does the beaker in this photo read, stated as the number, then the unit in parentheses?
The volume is 150 (mL)
